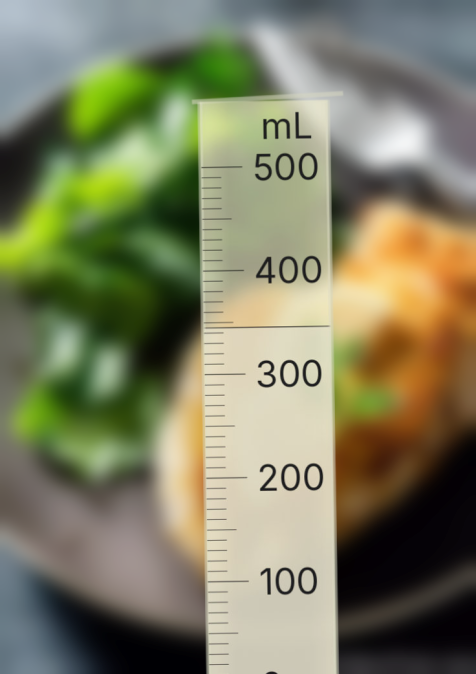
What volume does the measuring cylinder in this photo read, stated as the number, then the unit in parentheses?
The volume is 345 (mL)
